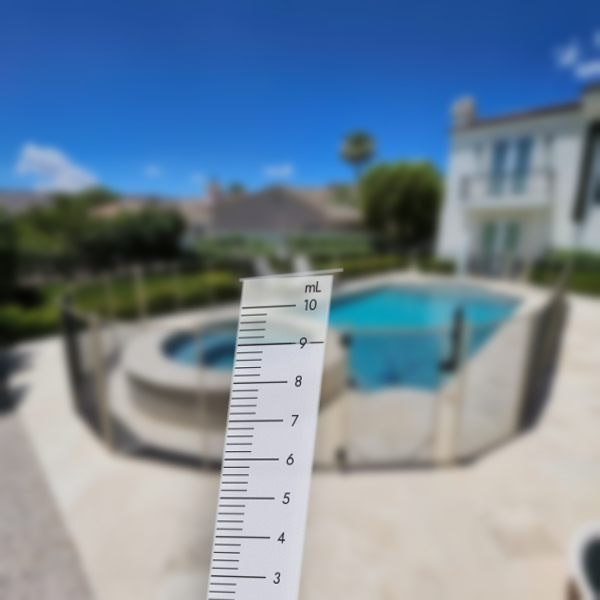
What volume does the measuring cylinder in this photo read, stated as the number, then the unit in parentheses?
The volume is 9 (mL)
